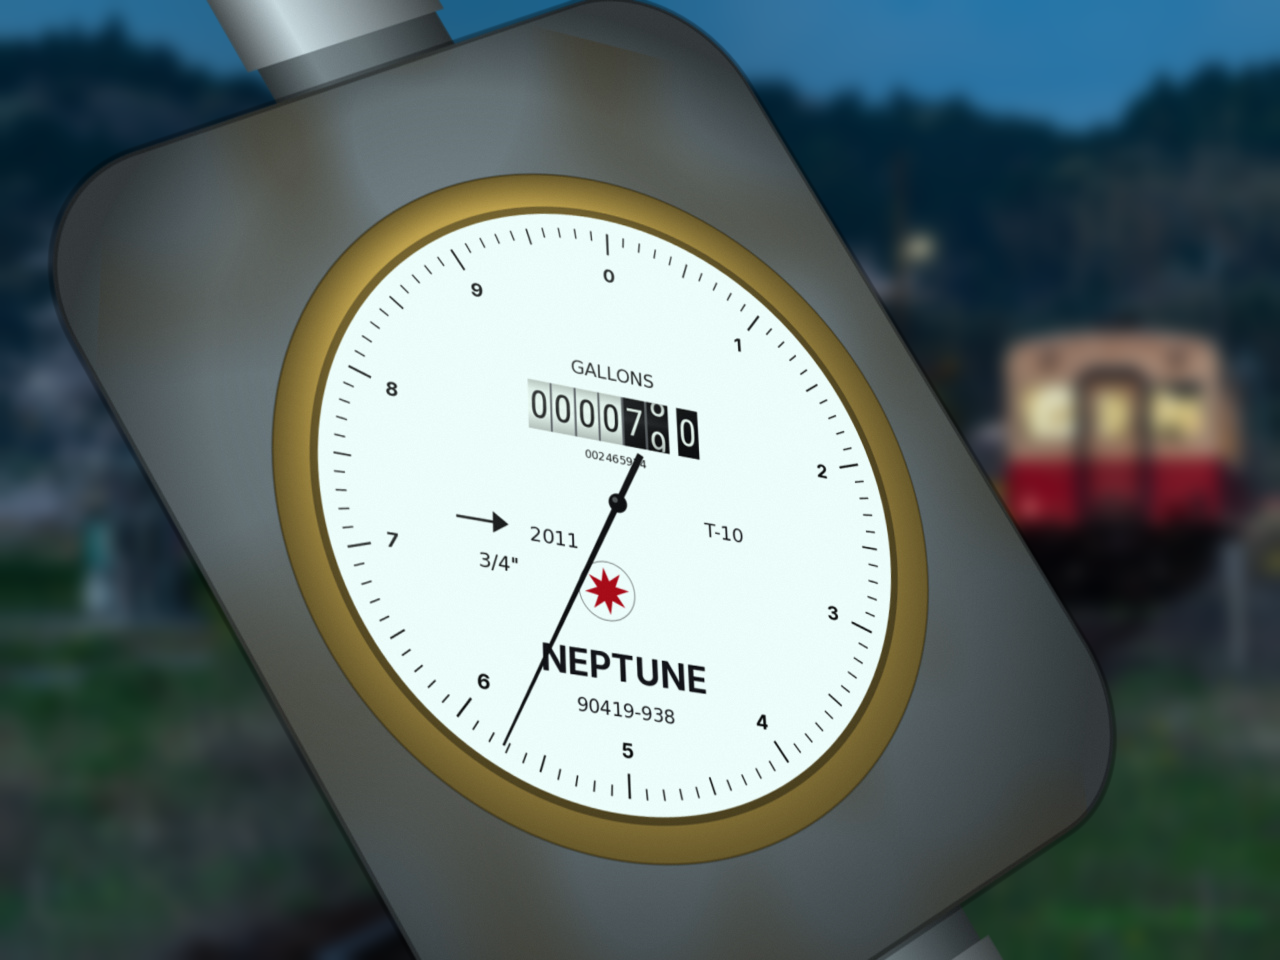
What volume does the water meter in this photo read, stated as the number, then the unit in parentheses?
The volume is 785.7 (gal)
